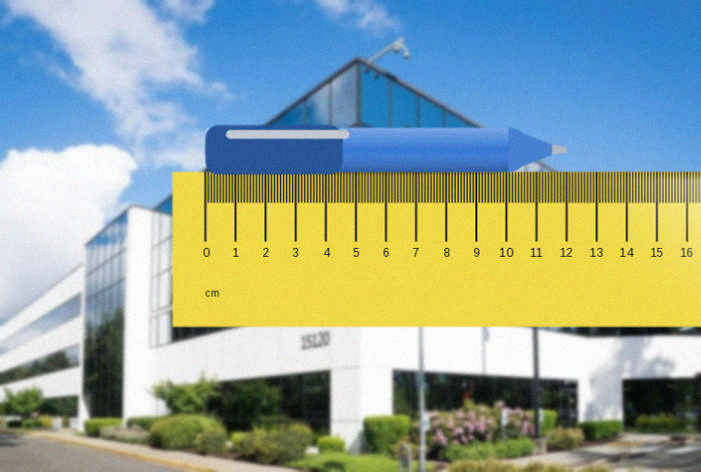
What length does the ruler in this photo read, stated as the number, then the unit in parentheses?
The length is 12 (cm)
